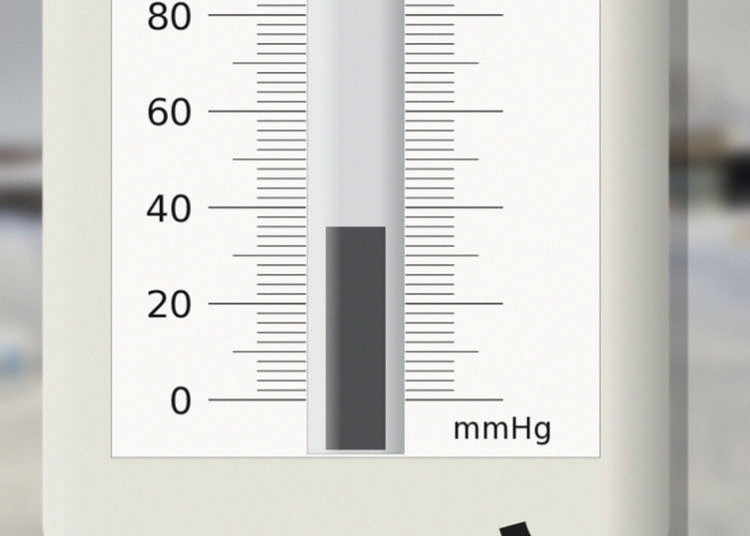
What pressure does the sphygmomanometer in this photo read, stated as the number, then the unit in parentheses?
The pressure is 36 (mmHg)
